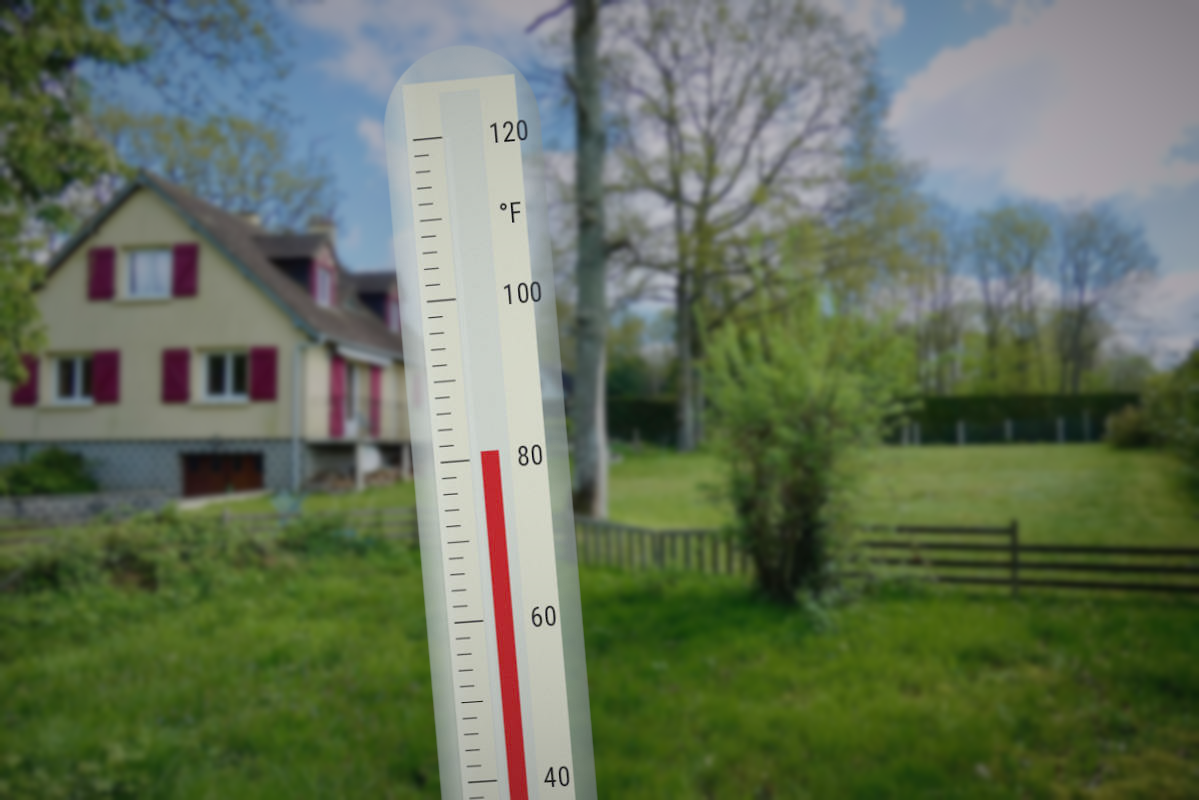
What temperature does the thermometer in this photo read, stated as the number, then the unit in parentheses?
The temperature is 81 (°F)
